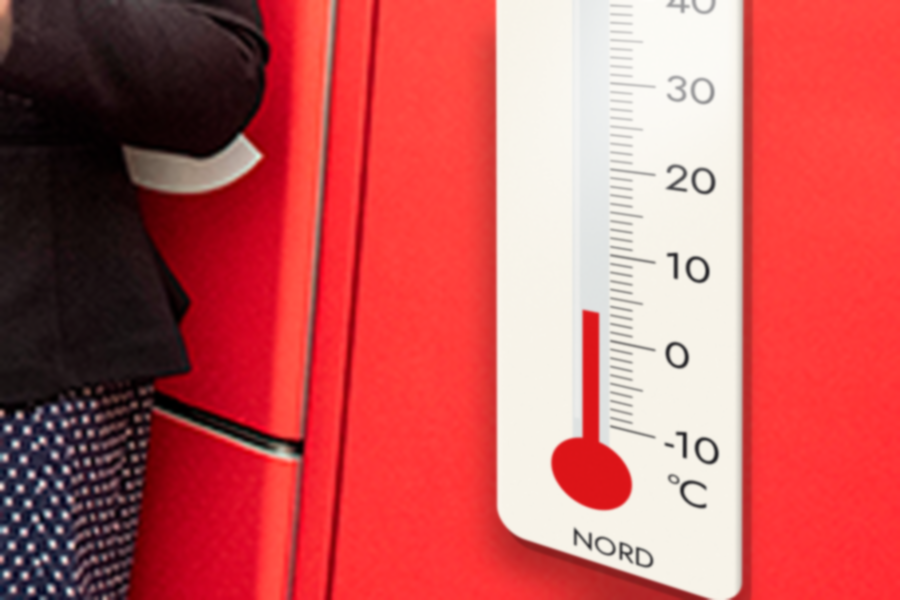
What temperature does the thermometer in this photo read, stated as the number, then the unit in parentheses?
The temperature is 3 (°C)
